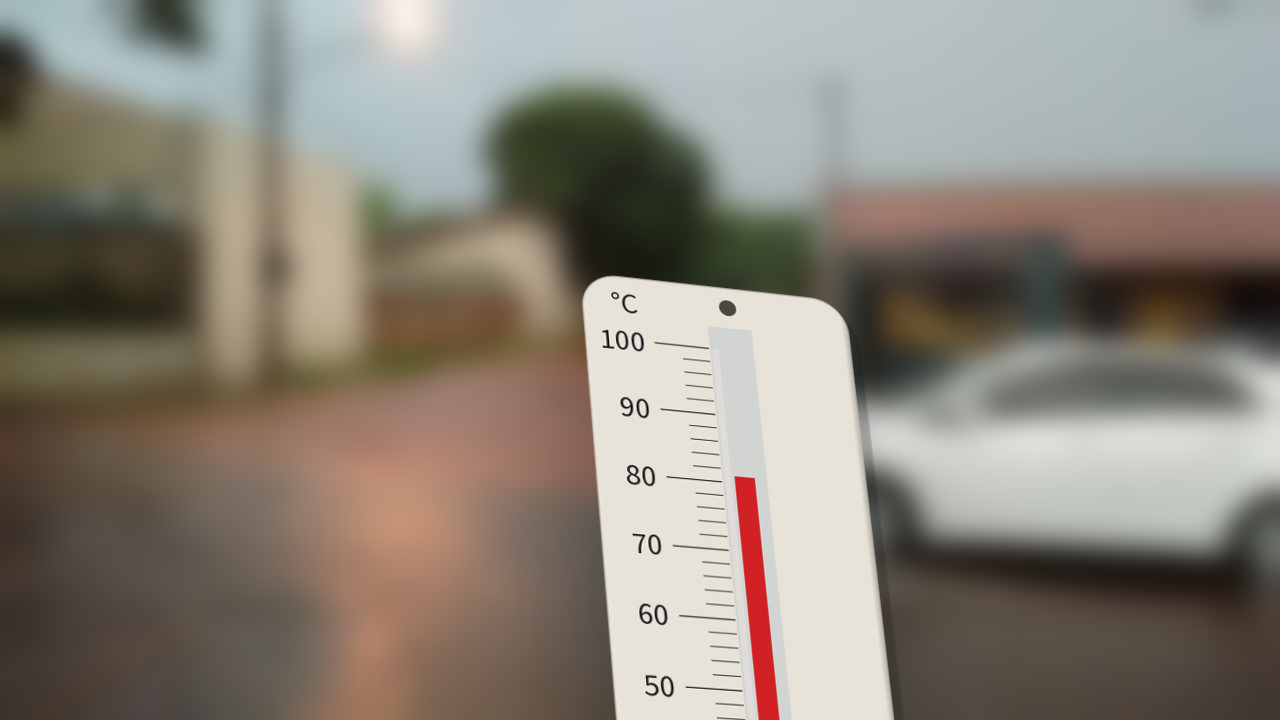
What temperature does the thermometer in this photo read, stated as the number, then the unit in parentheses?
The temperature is 81 (°C)
